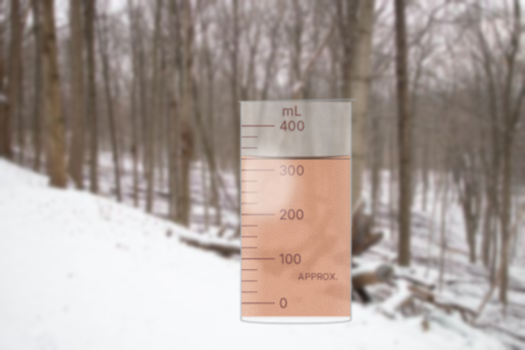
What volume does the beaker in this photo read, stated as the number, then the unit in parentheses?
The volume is 325 (mL)
